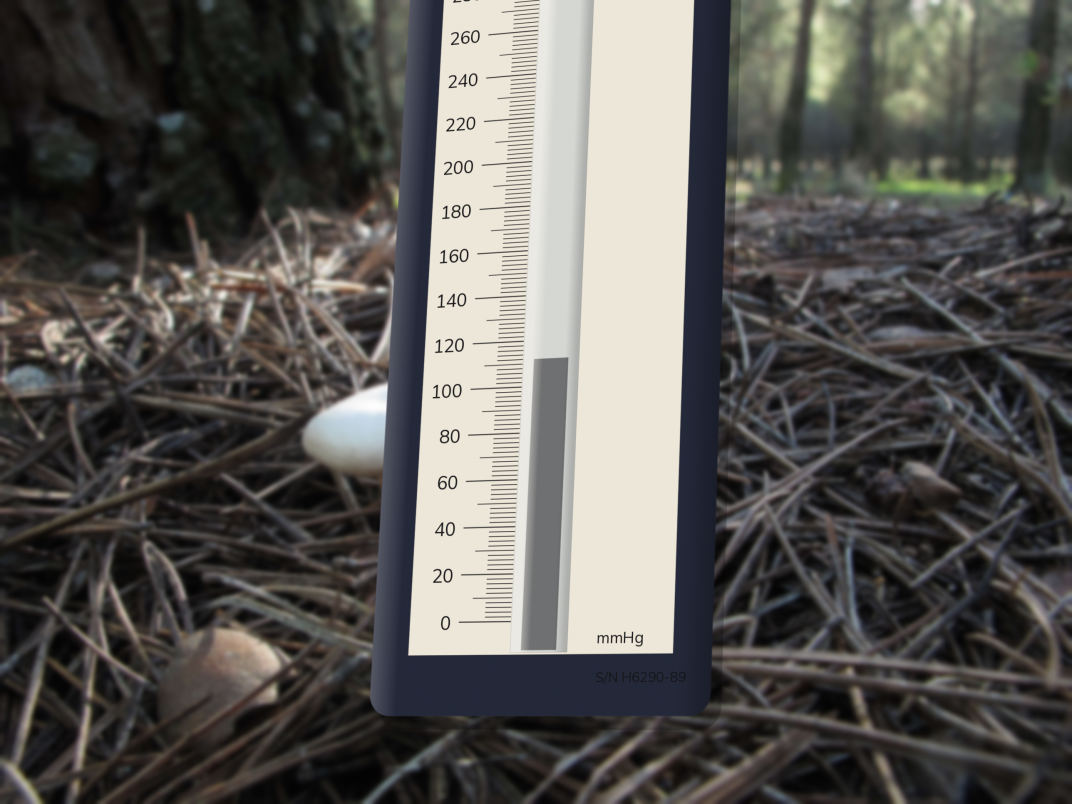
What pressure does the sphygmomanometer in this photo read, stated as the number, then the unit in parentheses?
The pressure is 112 (mmHg)
